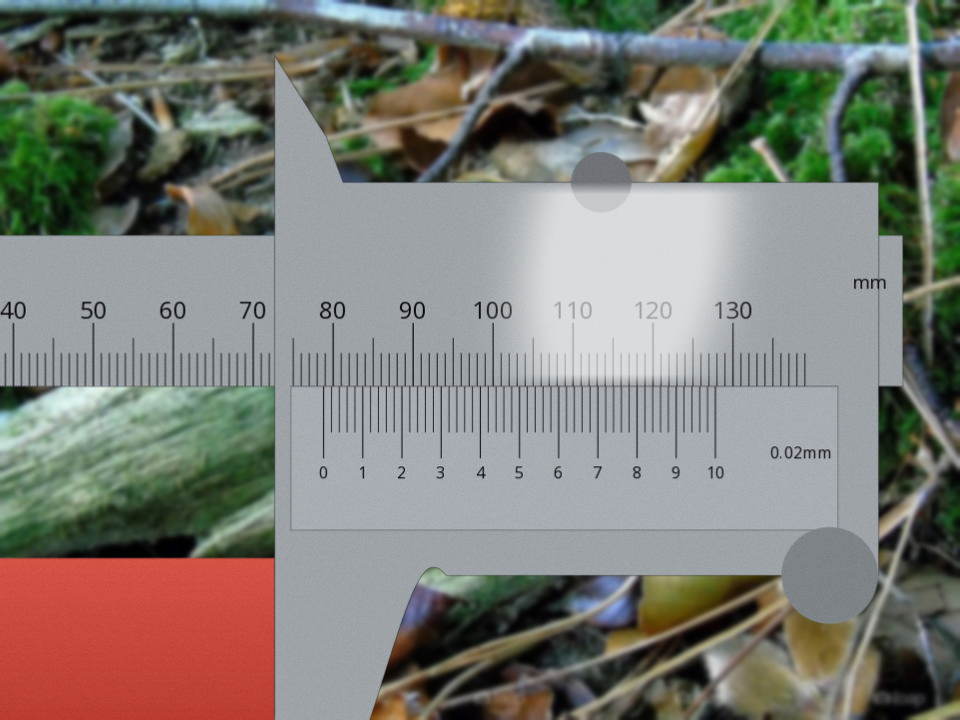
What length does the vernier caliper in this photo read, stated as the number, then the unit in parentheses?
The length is 78.8 (mm)
